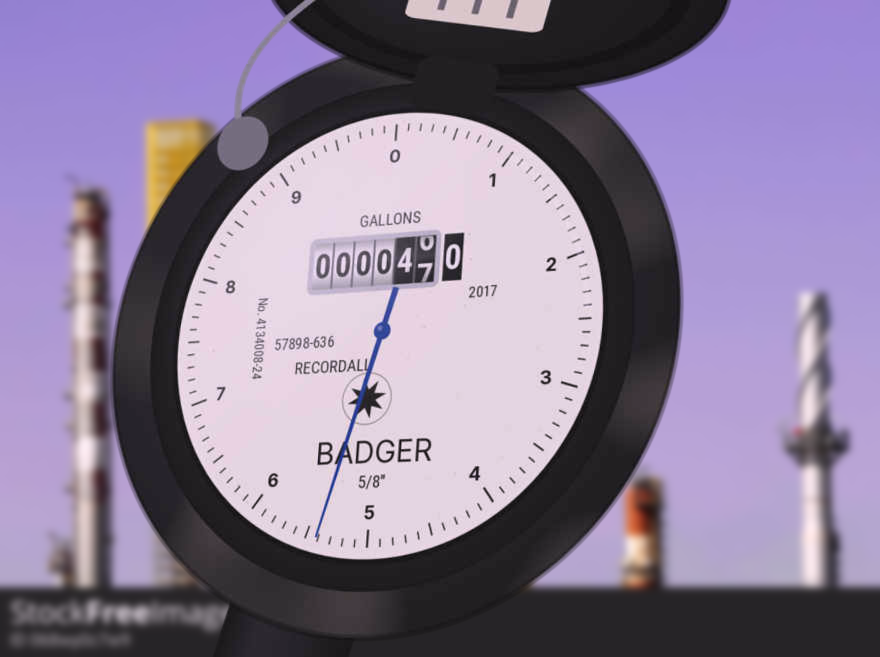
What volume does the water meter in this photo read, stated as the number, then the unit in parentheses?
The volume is 465.4 (gal)
